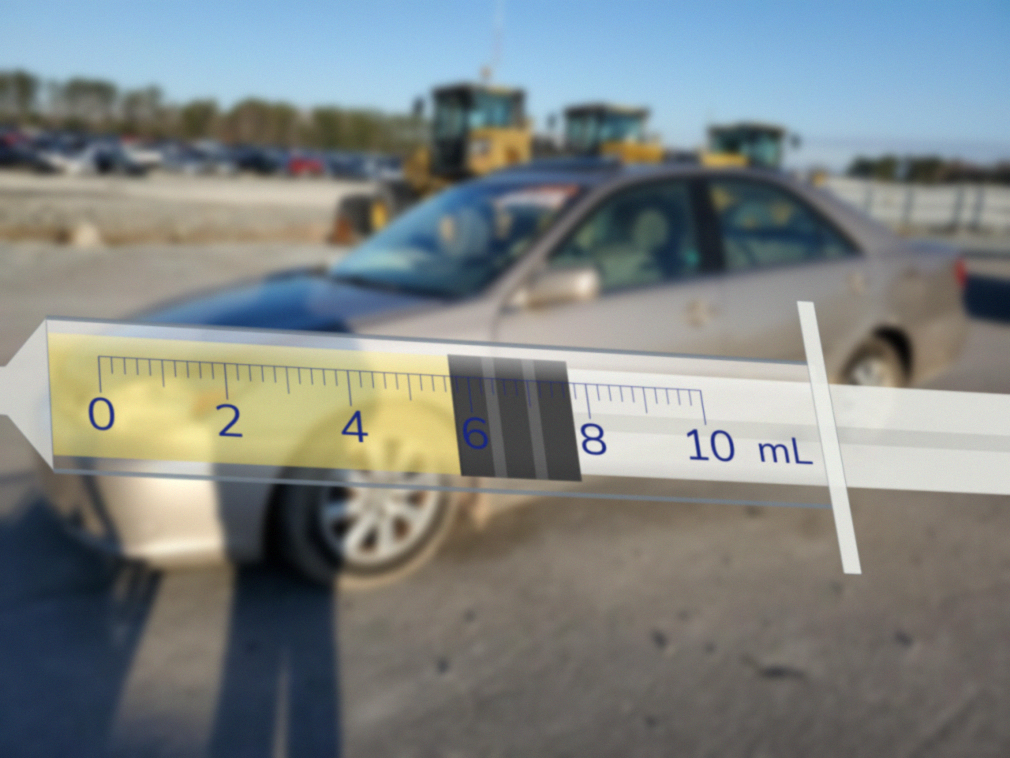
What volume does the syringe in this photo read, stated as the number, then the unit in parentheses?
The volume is 5.7 (mL)
